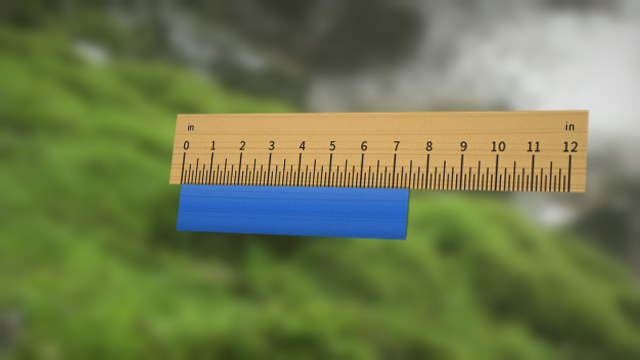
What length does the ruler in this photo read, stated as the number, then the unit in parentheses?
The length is 7.5 (in)
